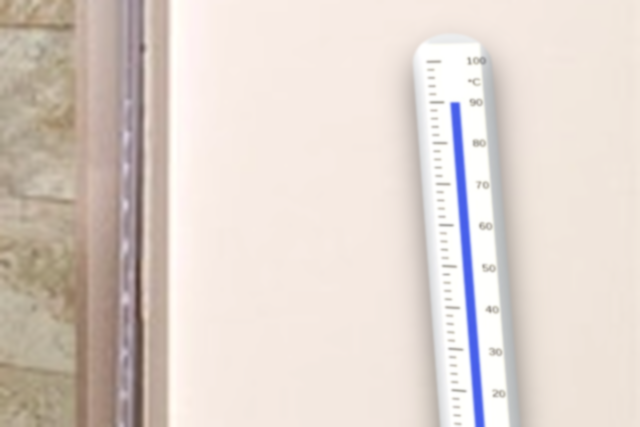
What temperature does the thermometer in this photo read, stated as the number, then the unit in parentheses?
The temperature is 90 (°C)
